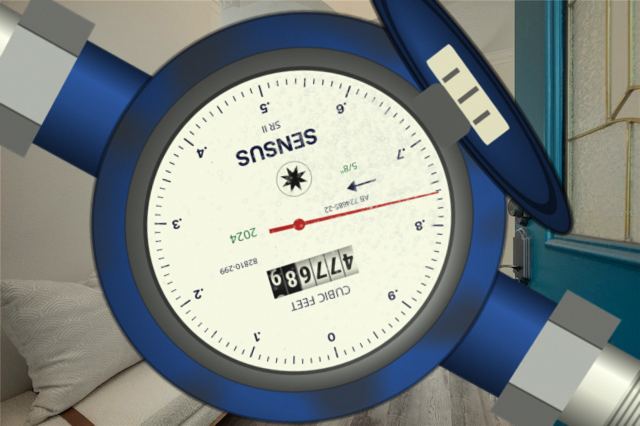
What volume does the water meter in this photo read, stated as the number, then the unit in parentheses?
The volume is 477688.76 (ft³)
